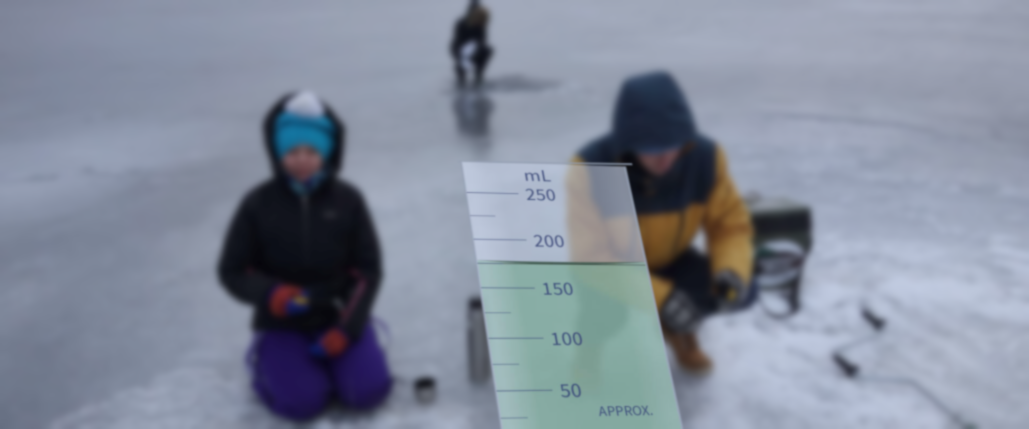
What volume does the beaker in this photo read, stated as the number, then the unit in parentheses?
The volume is 175 (mL)
